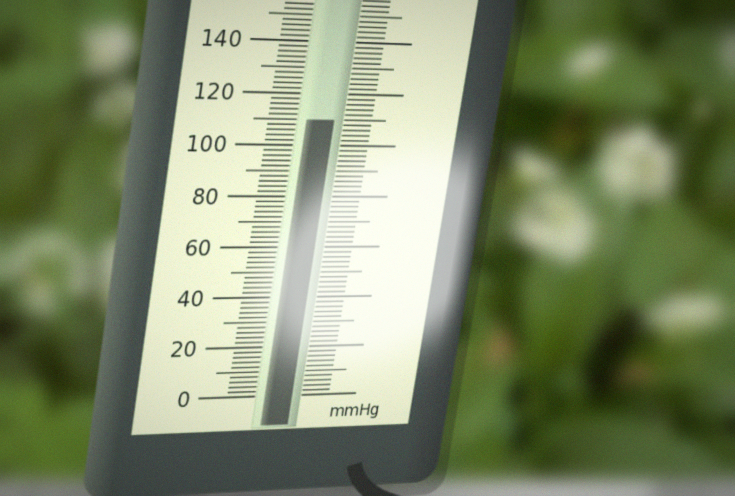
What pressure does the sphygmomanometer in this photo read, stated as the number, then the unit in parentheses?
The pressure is 110 (mmHg)
